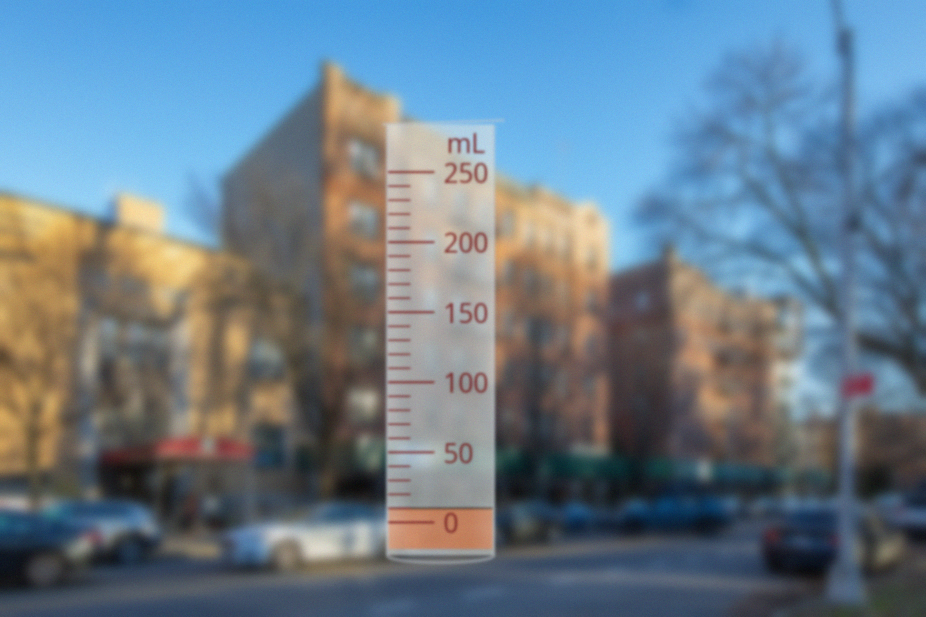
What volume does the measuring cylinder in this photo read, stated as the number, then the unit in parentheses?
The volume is 10 (mL)
